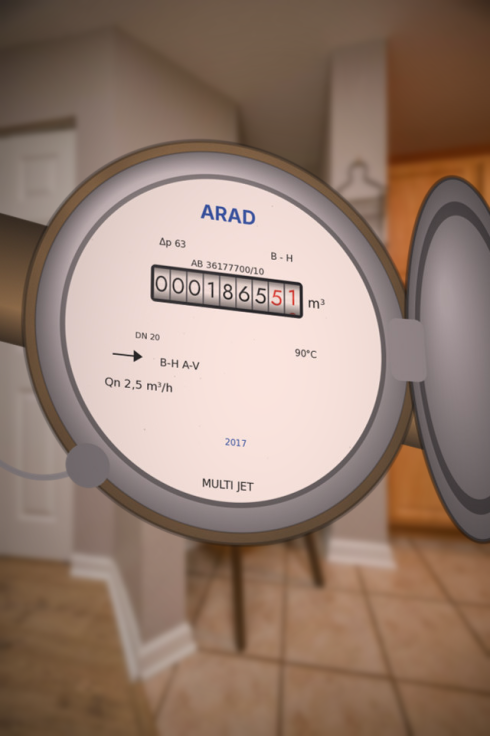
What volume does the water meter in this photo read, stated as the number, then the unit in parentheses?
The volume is 1865.51 (m³)
